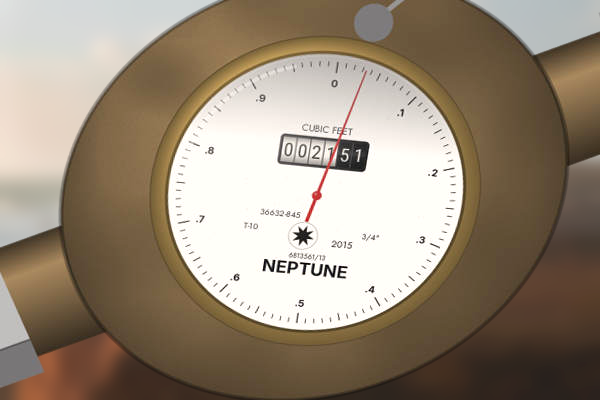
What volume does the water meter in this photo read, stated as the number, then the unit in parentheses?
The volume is 2151.03 (ft³)
